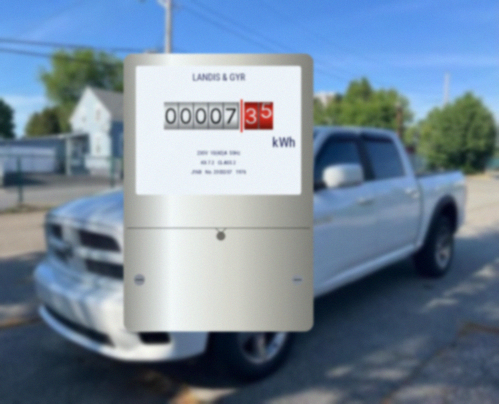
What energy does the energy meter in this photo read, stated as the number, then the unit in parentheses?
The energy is 7.35 (kWh)
